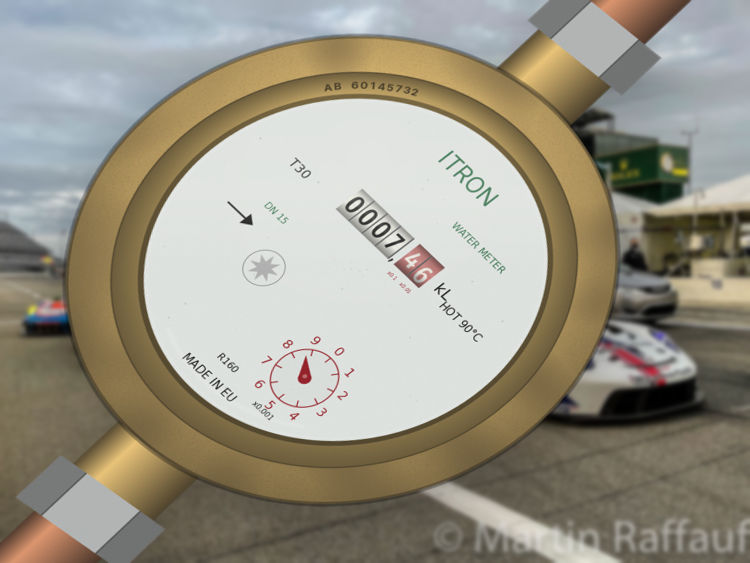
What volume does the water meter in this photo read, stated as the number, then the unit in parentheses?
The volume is 7.458 (kL)
